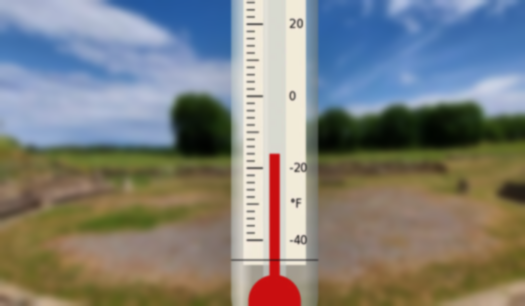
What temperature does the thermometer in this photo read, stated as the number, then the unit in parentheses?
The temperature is -16 (°F)
